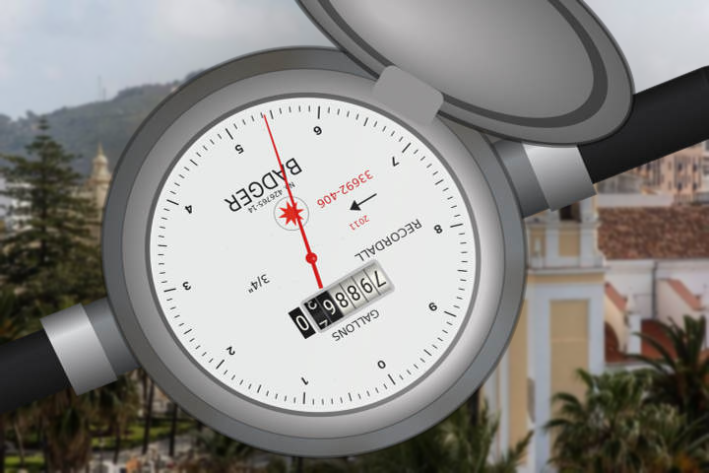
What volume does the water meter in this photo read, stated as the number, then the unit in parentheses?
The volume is 7988625.4 (gal)
